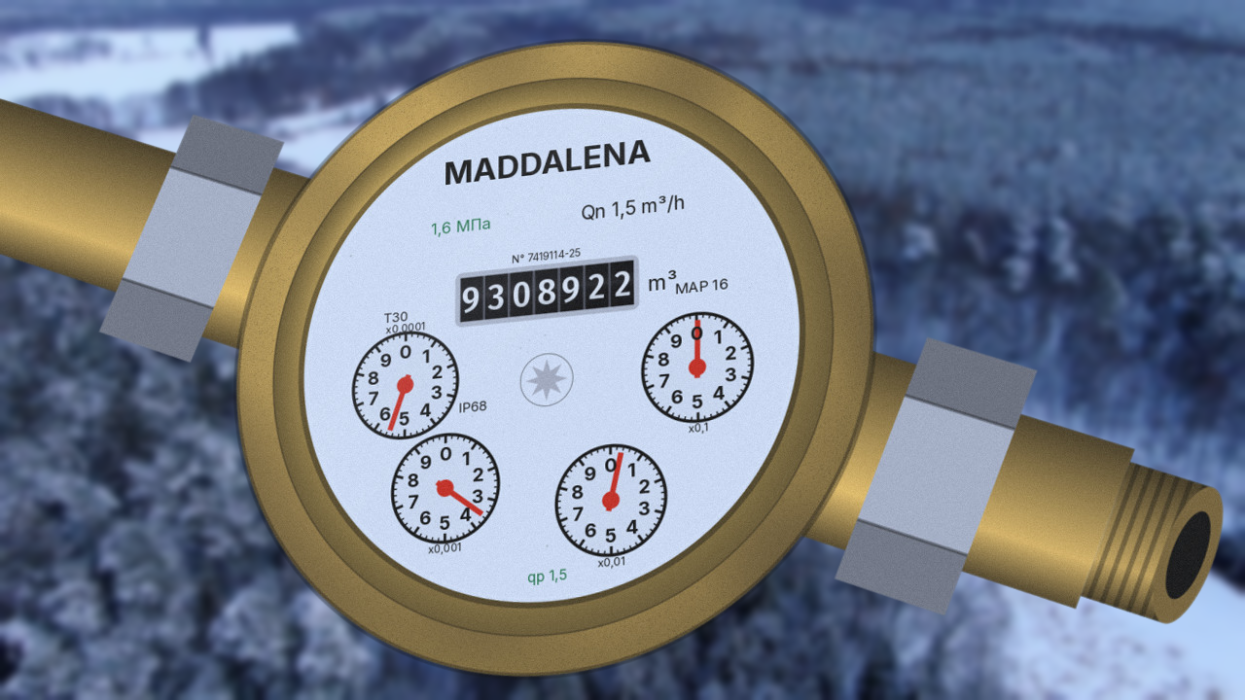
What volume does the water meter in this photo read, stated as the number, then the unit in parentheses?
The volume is 9308922.0035 (m³)
